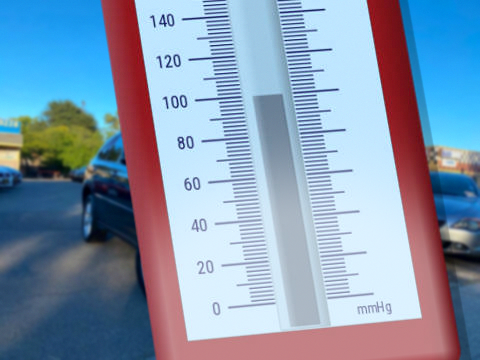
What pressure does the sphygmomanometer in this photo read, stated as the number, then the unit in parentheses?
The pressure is 100 (mmHg)
